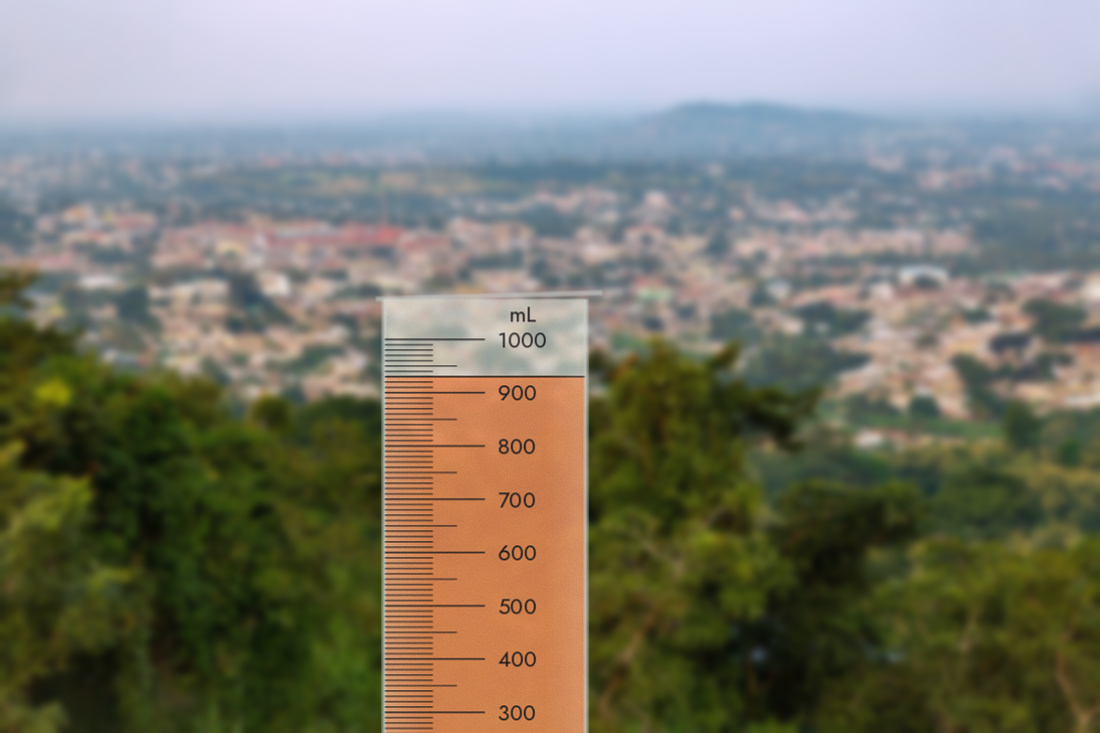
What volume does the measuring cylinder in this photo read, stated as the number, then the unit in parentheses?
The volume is 930 (mL)
